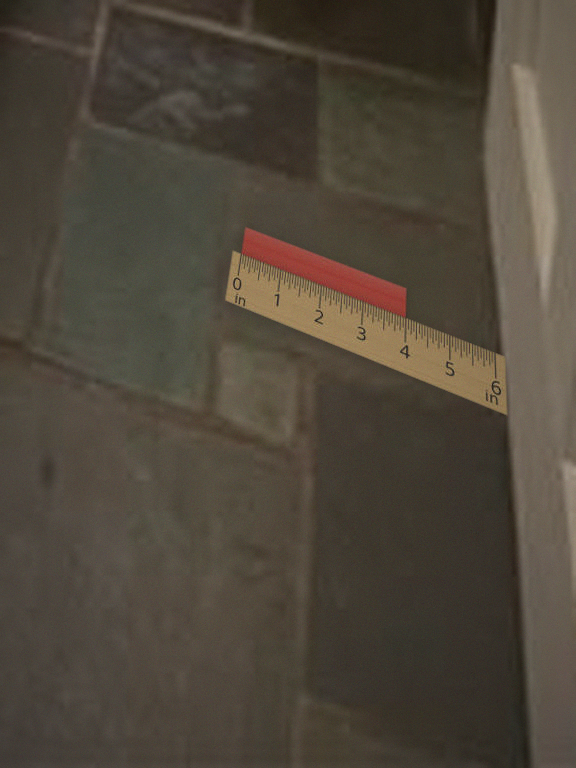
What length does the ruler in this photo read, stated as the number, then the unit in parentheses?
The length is 4 (in)
